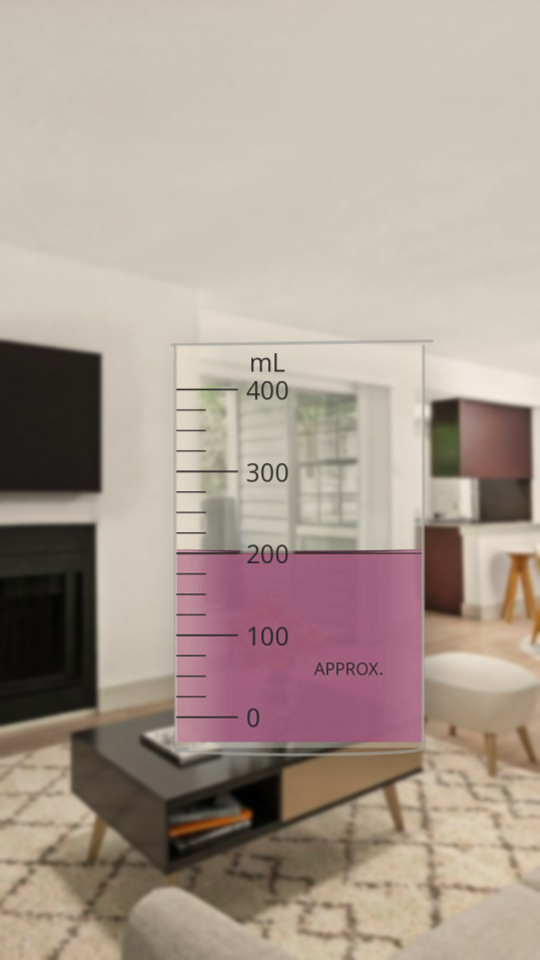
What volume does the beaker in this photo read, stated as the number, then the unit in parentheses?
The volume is 200 (mL)
